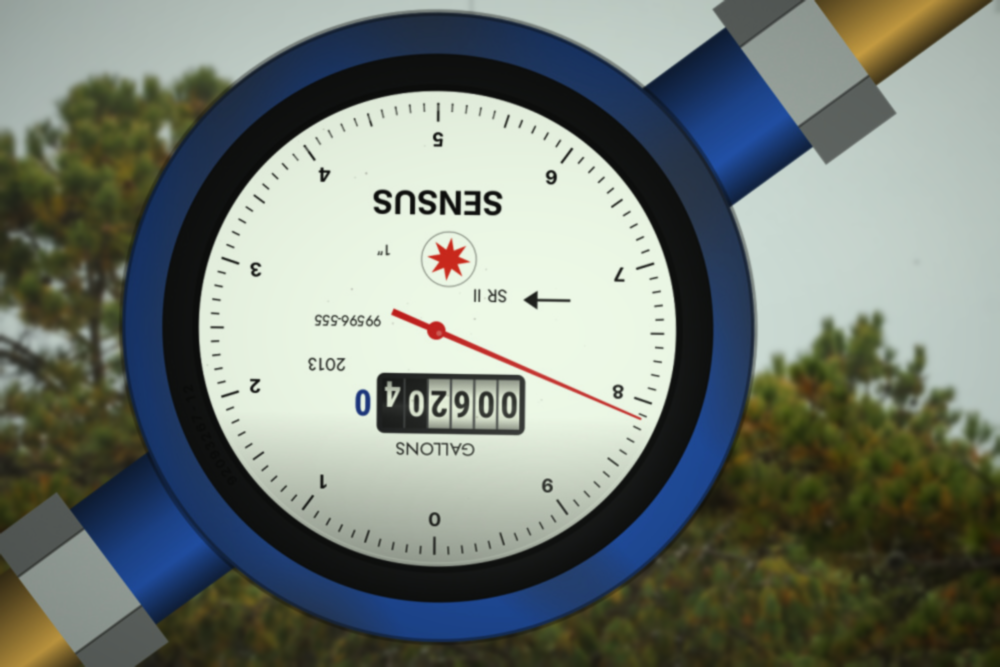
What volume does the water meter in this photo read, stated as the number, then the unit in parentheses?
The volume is 62038.1 (gal)
